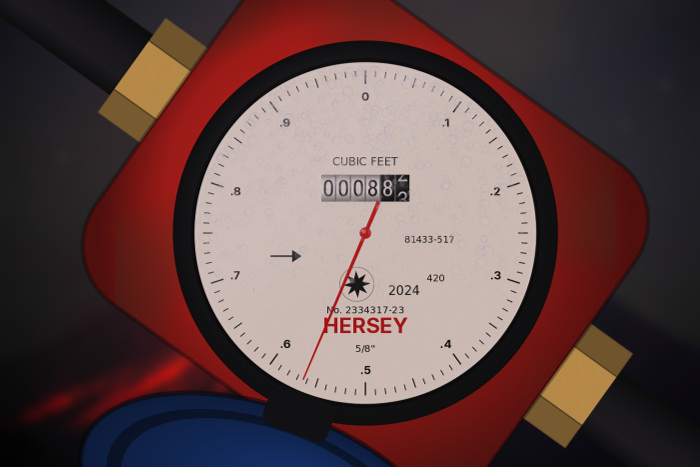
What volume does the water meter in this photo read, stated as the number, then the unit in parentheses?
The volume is 882.56 (ft³)
